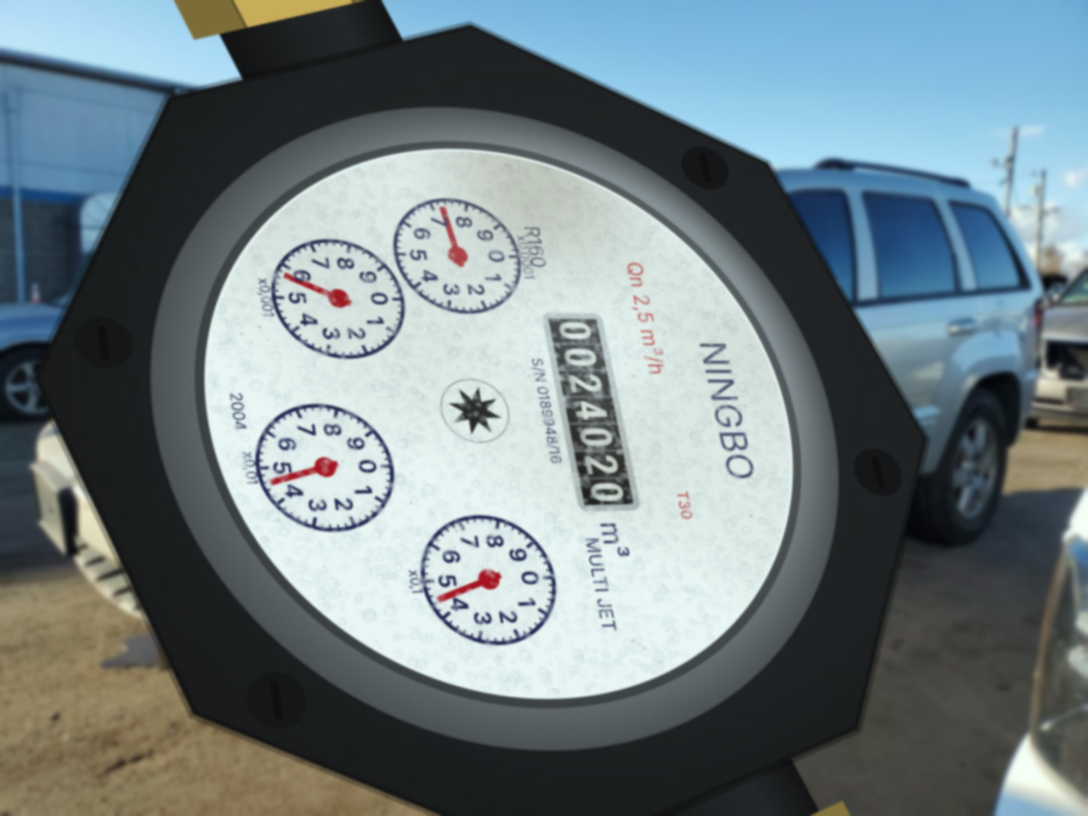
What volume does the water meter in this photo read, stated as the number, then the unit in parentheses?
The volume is 24020.4457 (m³)
